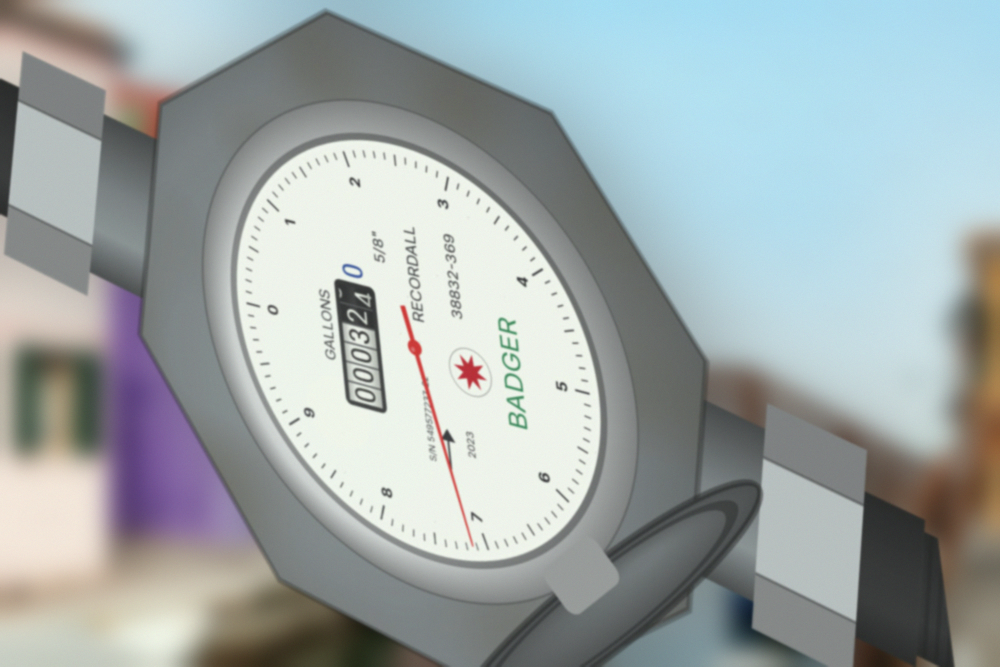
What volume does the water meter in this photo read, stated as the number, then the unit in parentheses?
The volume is 3237.1 (gal)
